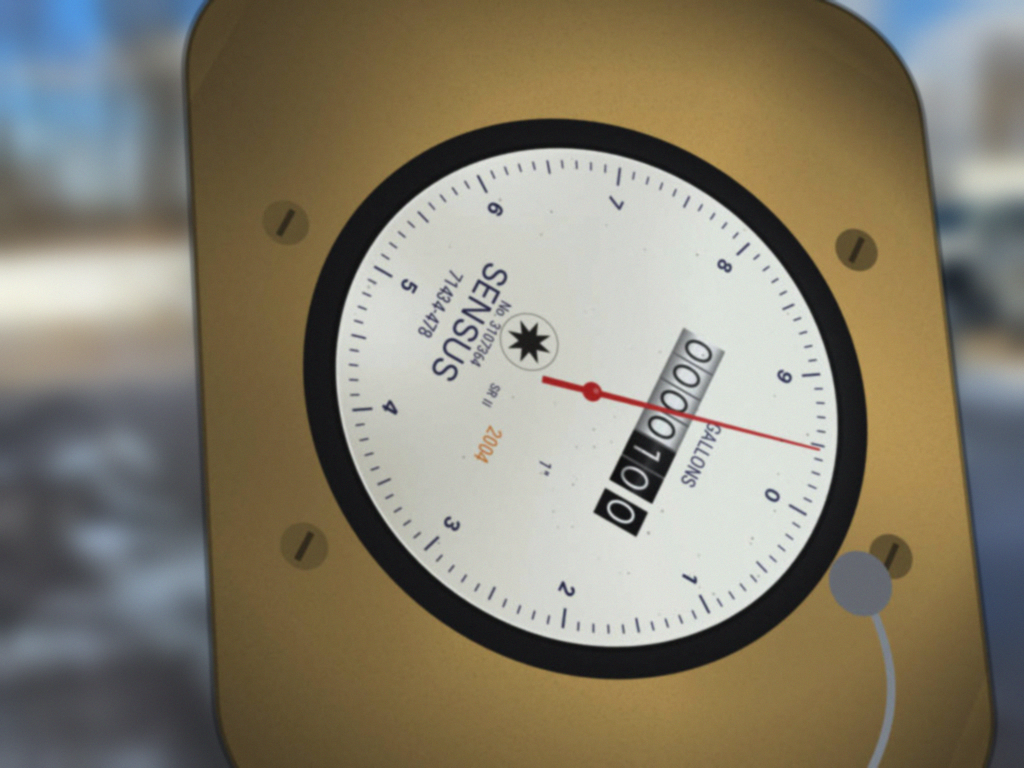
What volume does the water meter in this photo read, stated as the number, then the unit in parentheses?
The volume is 99.5 (gal)
